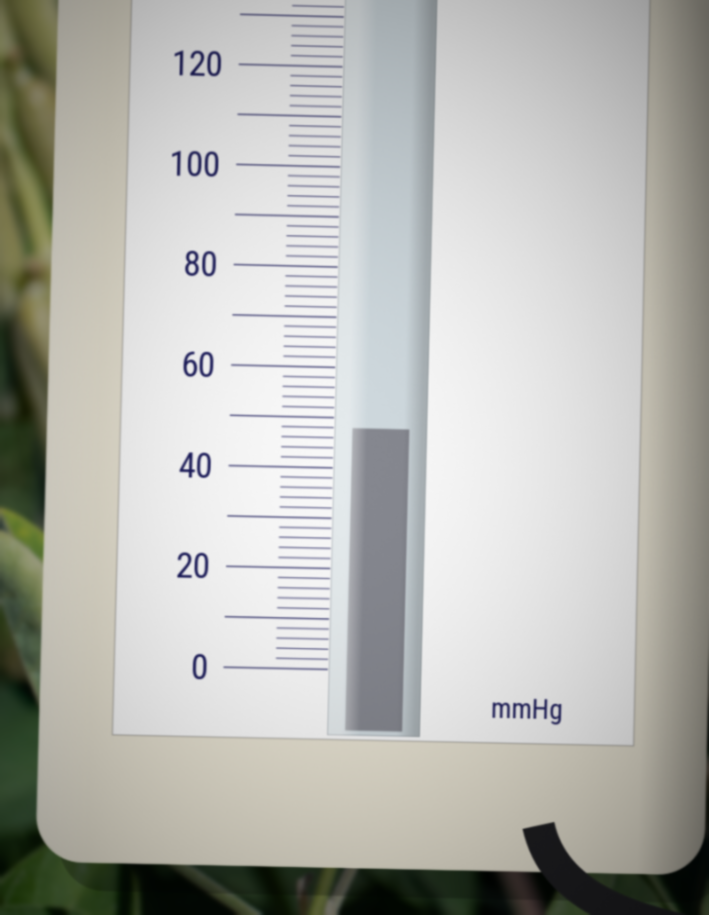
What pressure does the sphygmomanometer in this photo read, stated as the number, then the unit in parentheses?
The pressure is 48 (mmHg)
